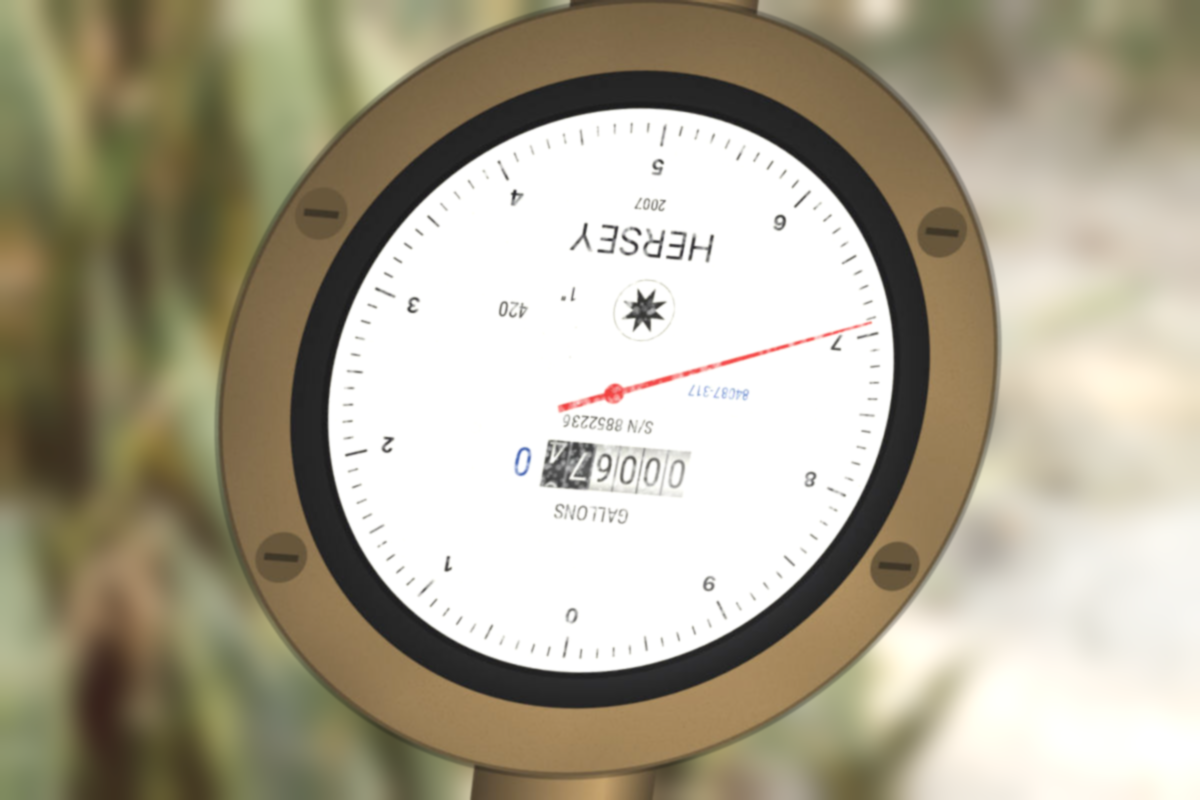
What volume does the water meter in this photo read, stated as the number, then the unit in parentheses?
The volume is 6736.9 (gal)
